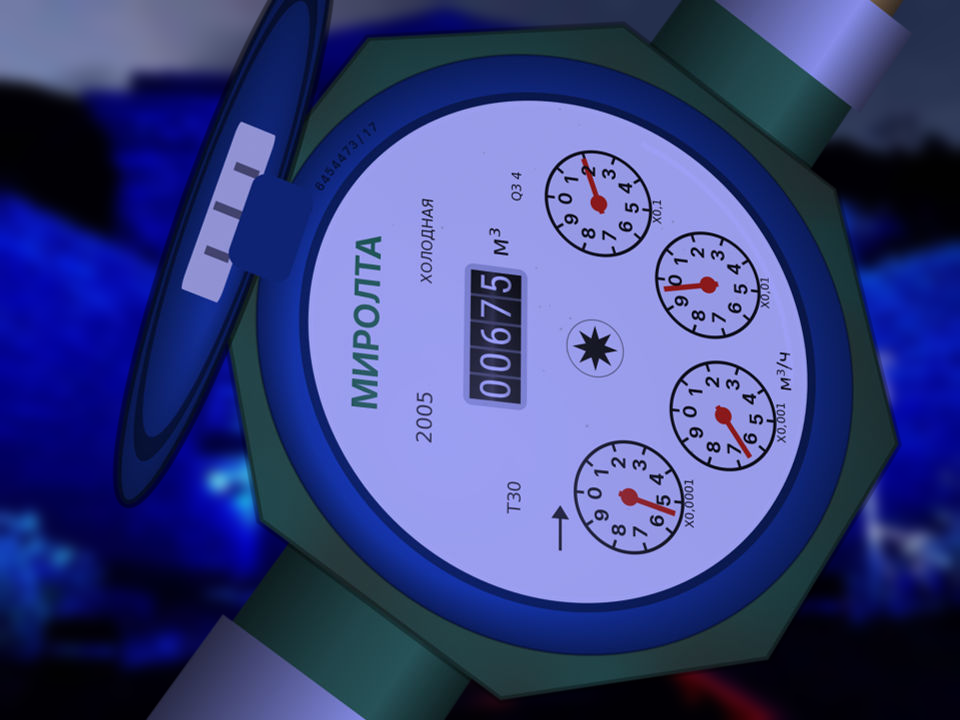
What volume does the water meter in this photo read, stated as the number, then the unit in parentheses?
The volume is 675.1965 (m³)
